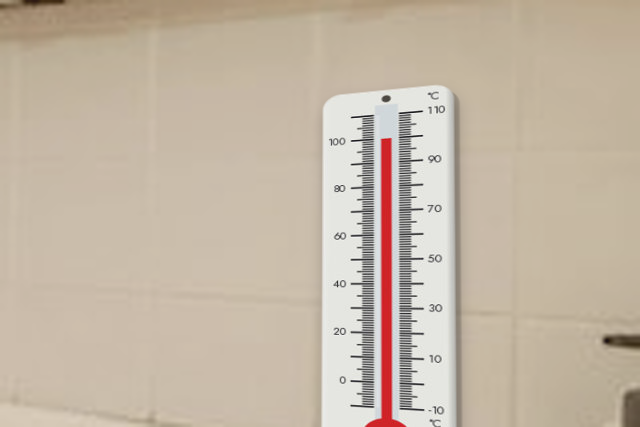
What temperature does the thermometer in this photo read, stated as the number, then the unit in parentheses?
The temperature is 100 (°C)
